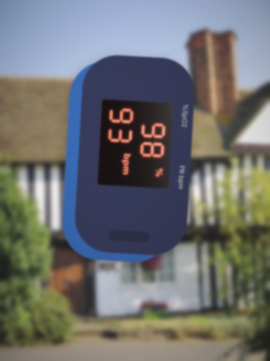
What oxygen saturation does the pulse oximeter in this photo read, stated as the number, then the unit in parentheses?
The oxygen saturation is 98 (%)
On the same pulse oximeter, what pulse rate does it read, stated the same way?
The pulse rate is 93 (bpm)
